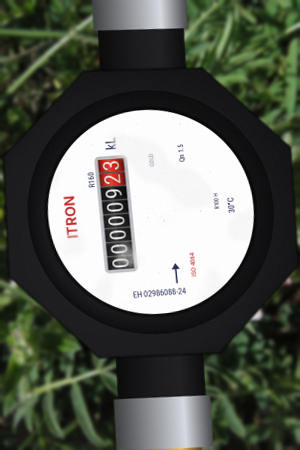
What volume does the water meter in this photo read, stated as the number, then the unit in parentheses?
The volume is 9.23 (kL)
